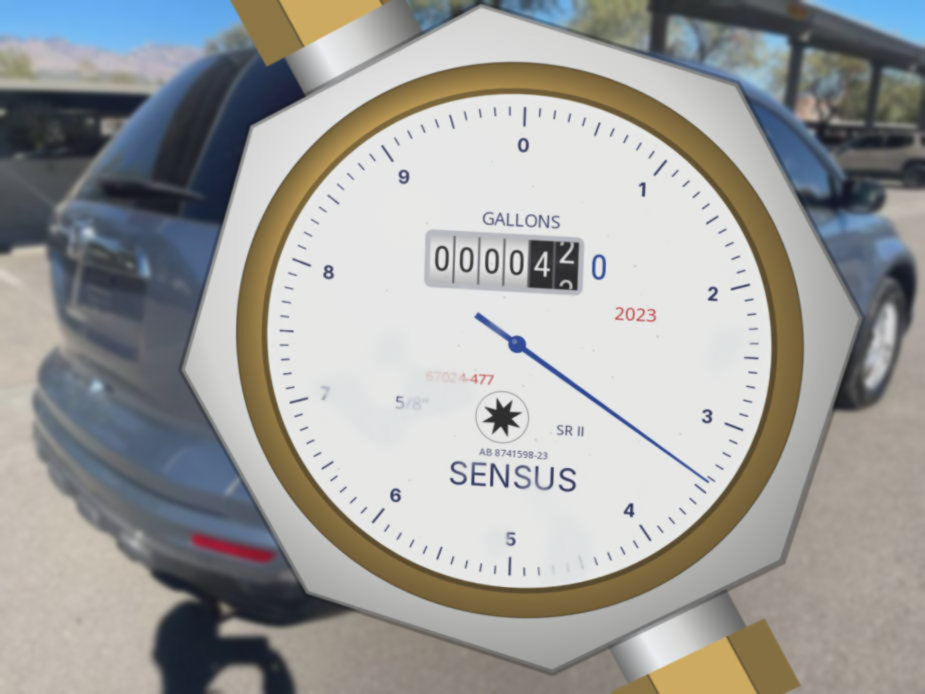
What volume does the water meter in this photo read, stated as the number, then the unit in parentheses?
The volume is 423.4 (gal)
